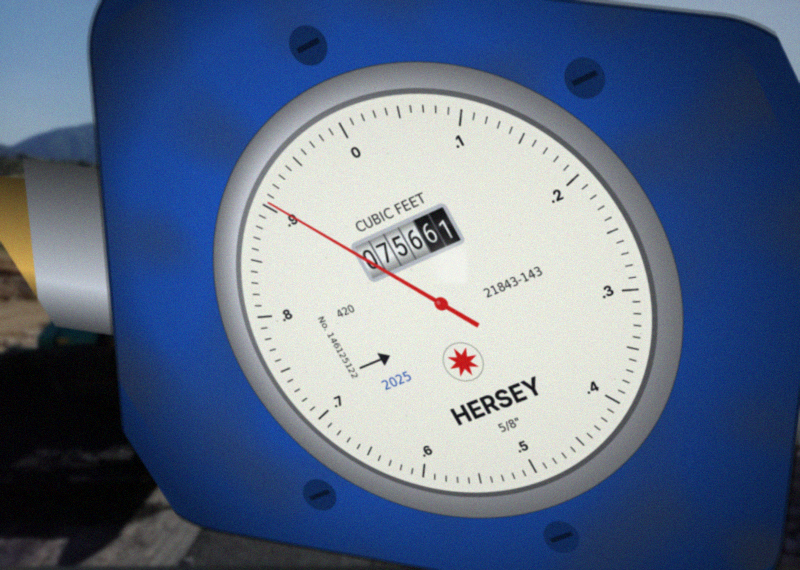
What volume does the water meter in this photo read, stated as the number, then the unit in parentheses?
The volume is 75660.90 (ft³)
